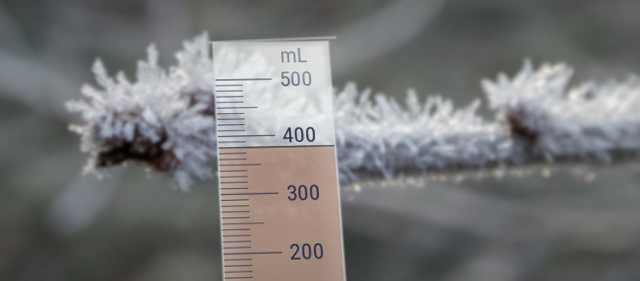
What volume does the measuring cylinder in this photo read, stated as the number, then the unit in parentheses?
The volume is 380 (mL)
